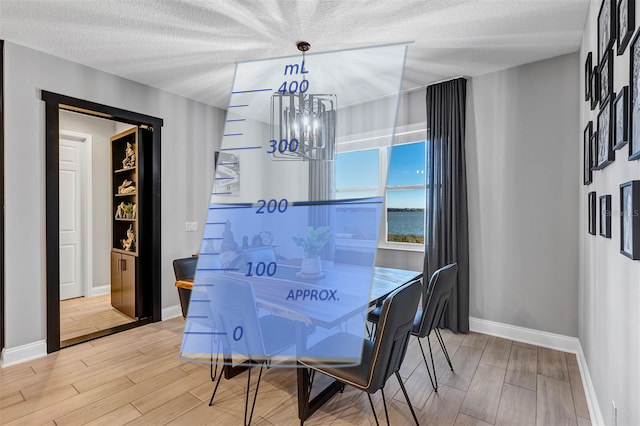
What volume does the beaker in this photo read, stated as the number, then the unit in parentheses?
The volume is 200 (mL)
